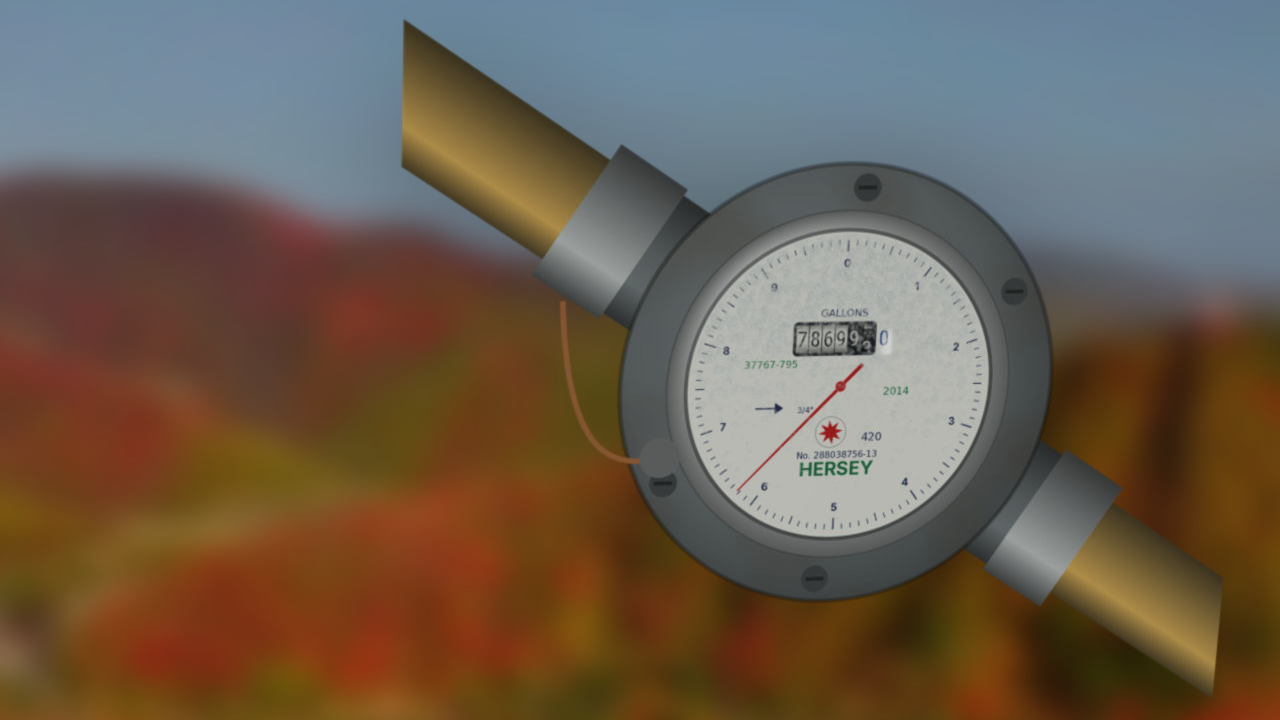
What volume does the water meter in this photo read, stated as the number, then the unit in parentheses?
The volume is 7869926.2 (gal)
